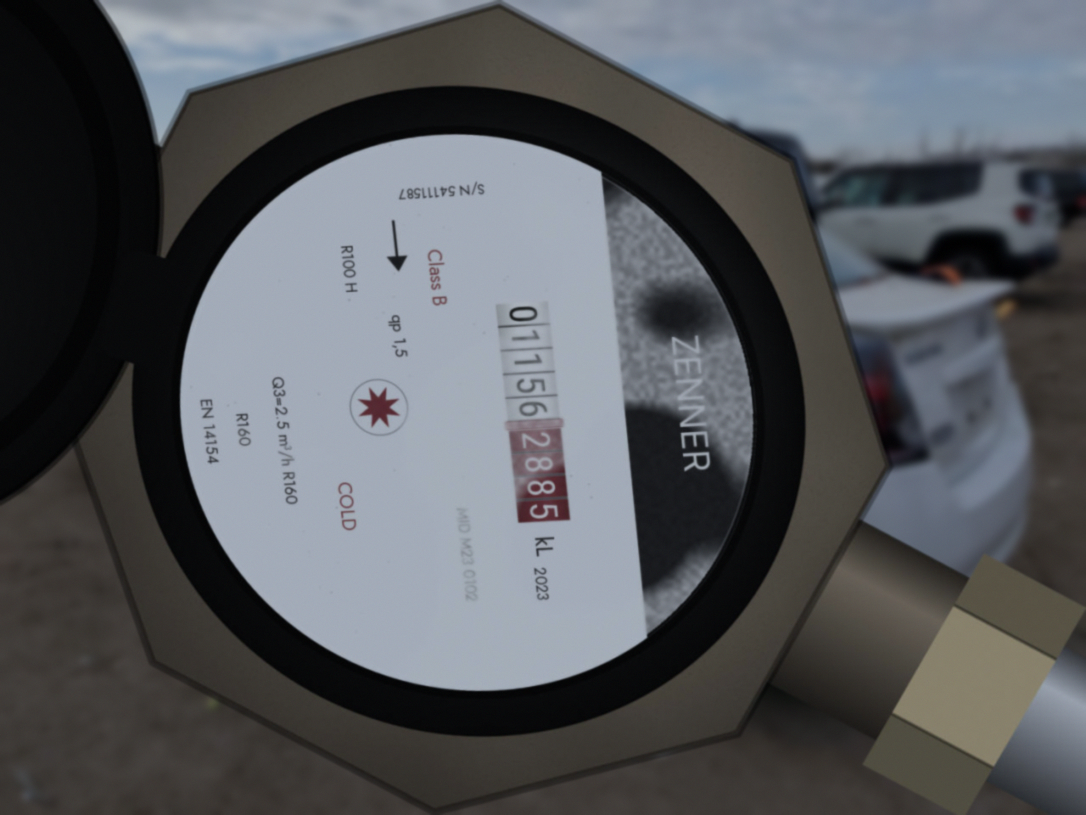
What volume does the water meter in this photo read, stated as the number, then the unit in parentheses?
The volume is 1156.2885 (kL)
